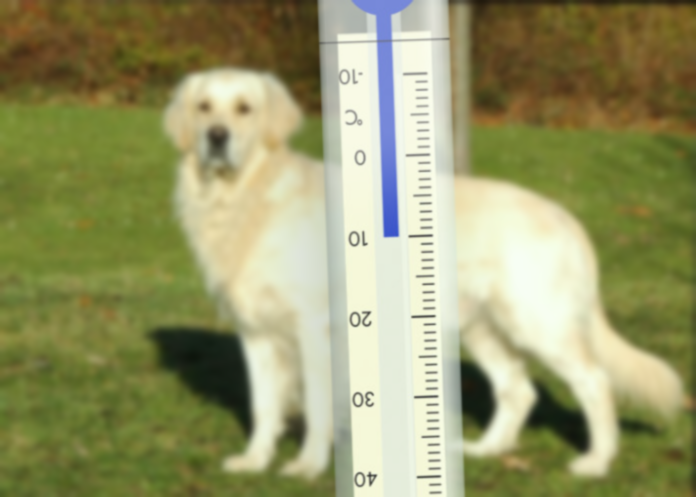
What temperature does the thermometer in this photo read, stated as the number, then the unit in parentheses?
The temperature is 10 (°C)
